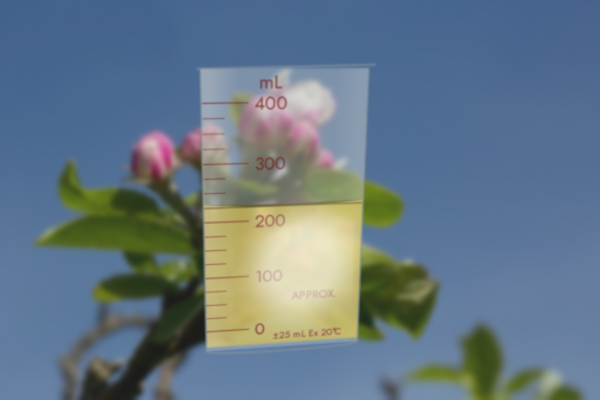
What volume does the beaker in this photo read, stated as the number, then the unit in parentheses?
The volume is 225 (mL)
